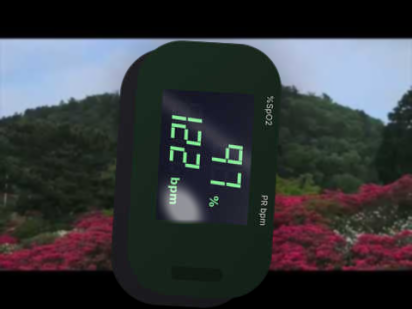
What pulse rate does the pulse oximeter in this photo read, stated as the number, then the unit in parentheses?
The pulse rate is 122 (bpm)
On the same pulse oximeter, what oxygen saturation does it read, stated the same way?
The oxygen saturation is 97 (%)
